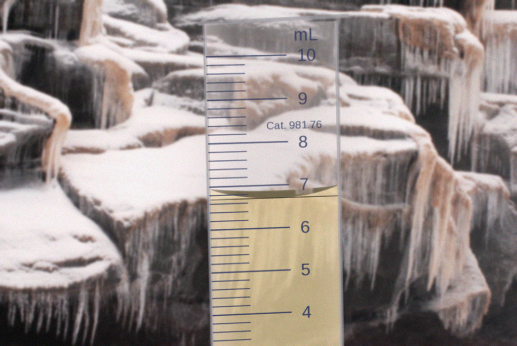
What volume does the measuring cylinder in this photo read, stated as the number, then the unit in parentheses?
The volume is 6.7 (mL)
